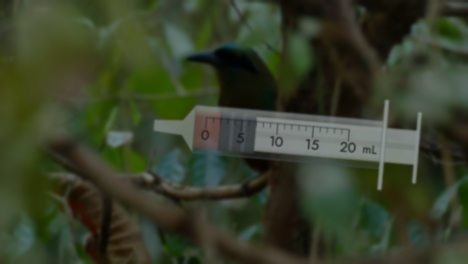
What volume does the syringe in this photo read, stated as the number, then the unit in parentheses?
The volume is 2 (mL)
